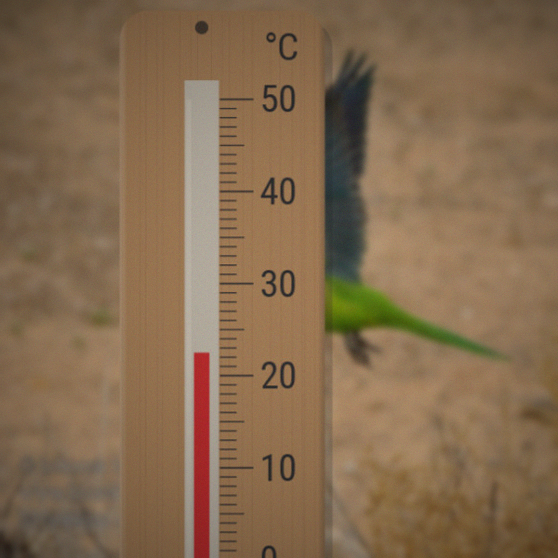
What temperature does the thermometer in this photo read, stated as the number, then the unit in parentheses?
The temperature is 22.5 (°C)
